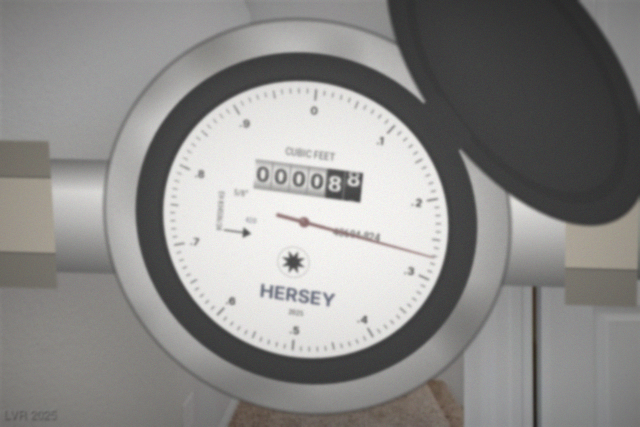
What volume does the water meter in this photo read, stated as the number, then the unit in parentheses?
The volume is 88.27 (ft³)
